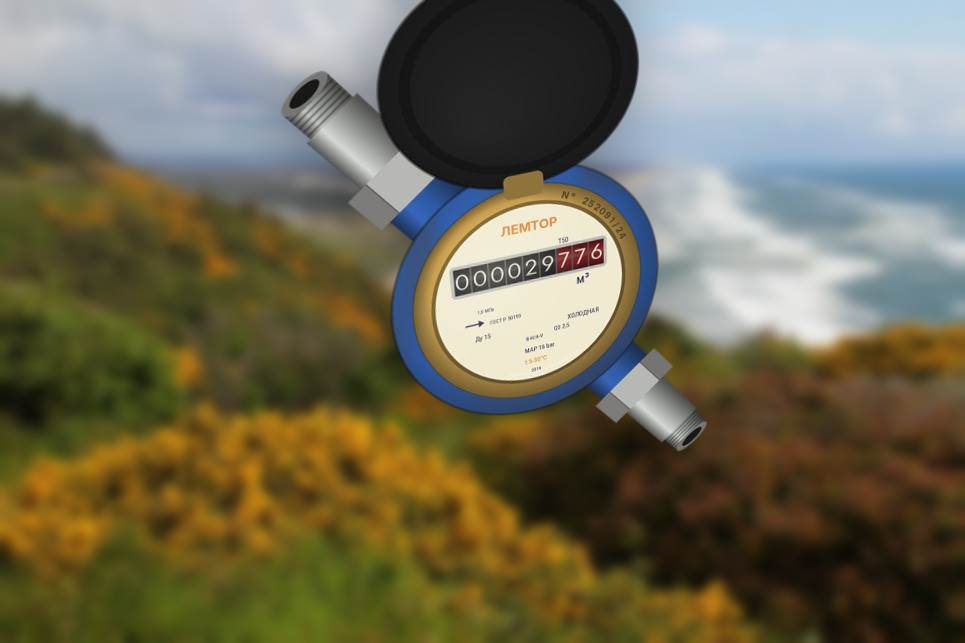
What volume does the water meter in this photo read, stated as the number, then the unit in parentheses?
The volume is 29.776 (m³)
